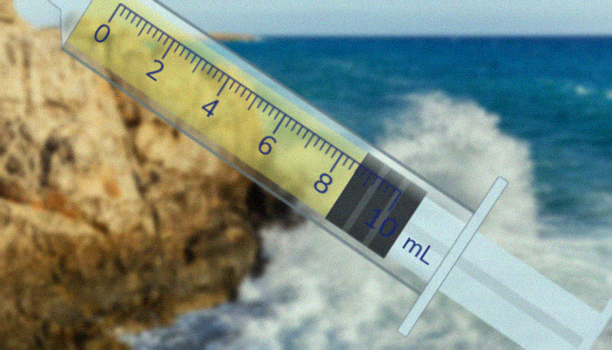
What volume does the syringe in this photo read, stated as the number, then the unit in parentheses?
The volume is 8.6 (mL)
